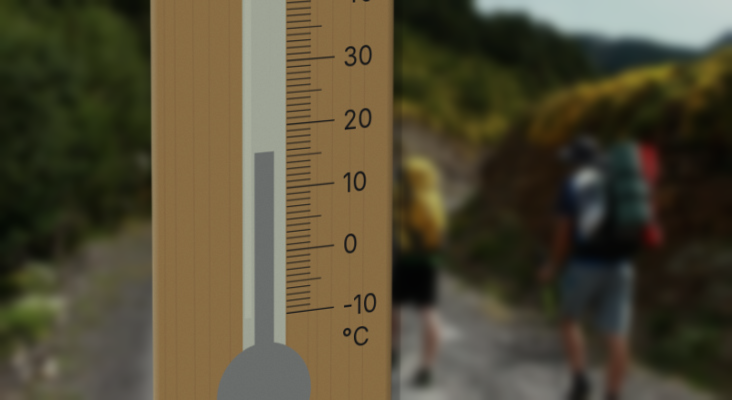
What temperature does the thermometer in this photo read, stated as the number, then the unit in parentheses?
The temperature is 16 (°C)
